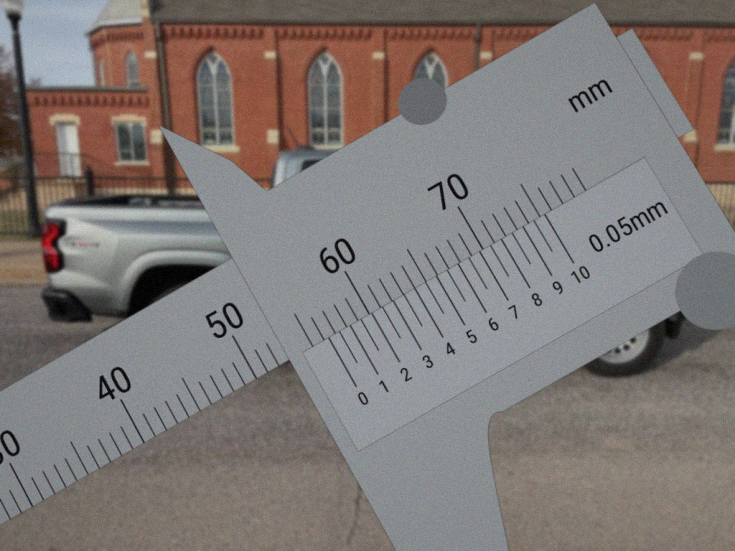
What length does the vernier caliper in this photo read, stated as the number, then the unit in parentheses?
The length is 56.4 (mm)
